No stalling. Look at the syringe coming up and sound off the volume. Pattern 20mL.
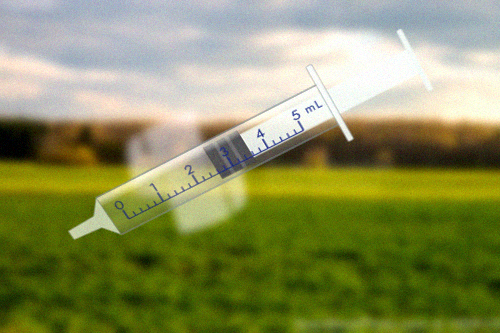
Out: 2.6mL
